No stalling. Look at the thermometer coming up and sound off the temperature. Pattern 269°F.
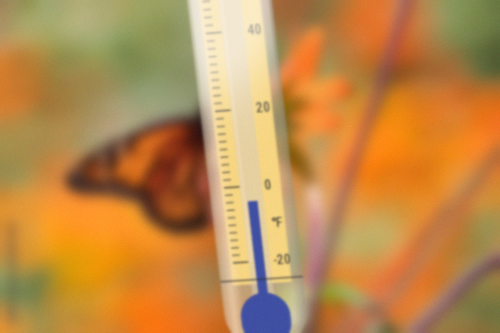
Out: -4°F
